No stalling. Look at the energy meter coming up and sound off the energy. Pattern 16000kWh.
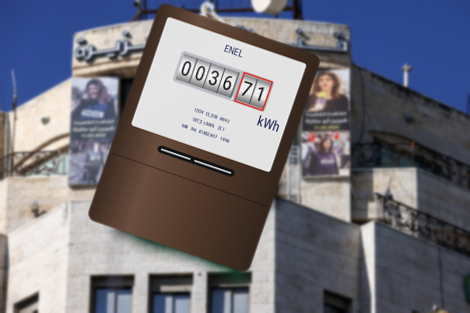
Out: 36.71kWh
